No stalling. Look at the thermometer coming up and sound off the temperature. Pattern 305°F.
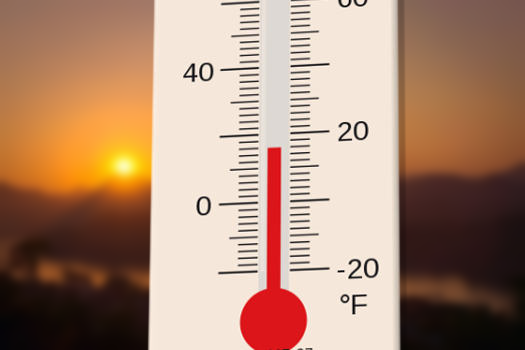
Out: 16°F
